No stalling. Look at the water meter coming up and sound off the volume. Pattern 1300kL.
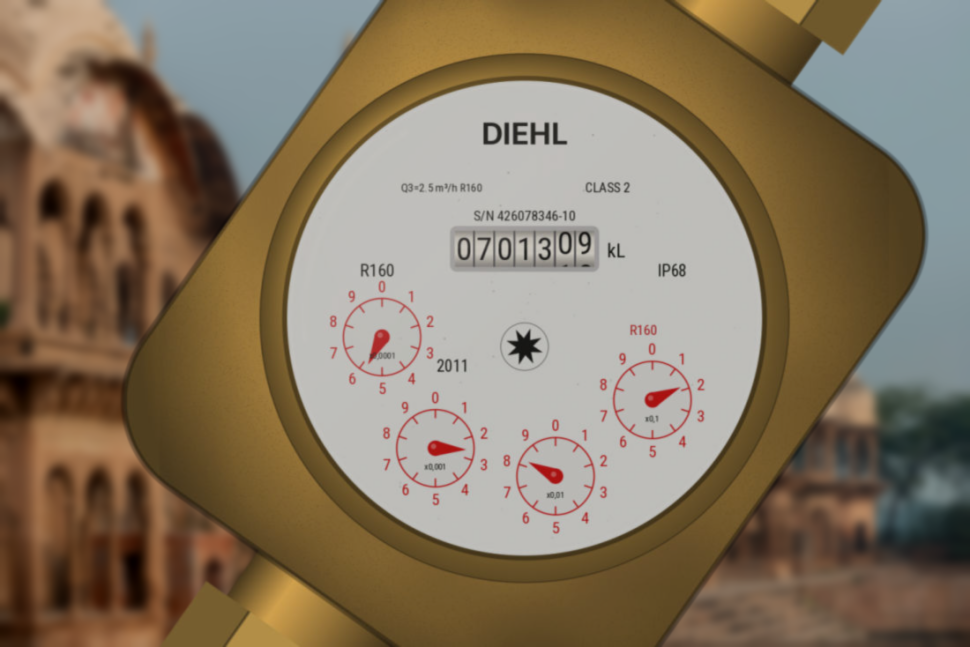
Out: 701309.1825kL
